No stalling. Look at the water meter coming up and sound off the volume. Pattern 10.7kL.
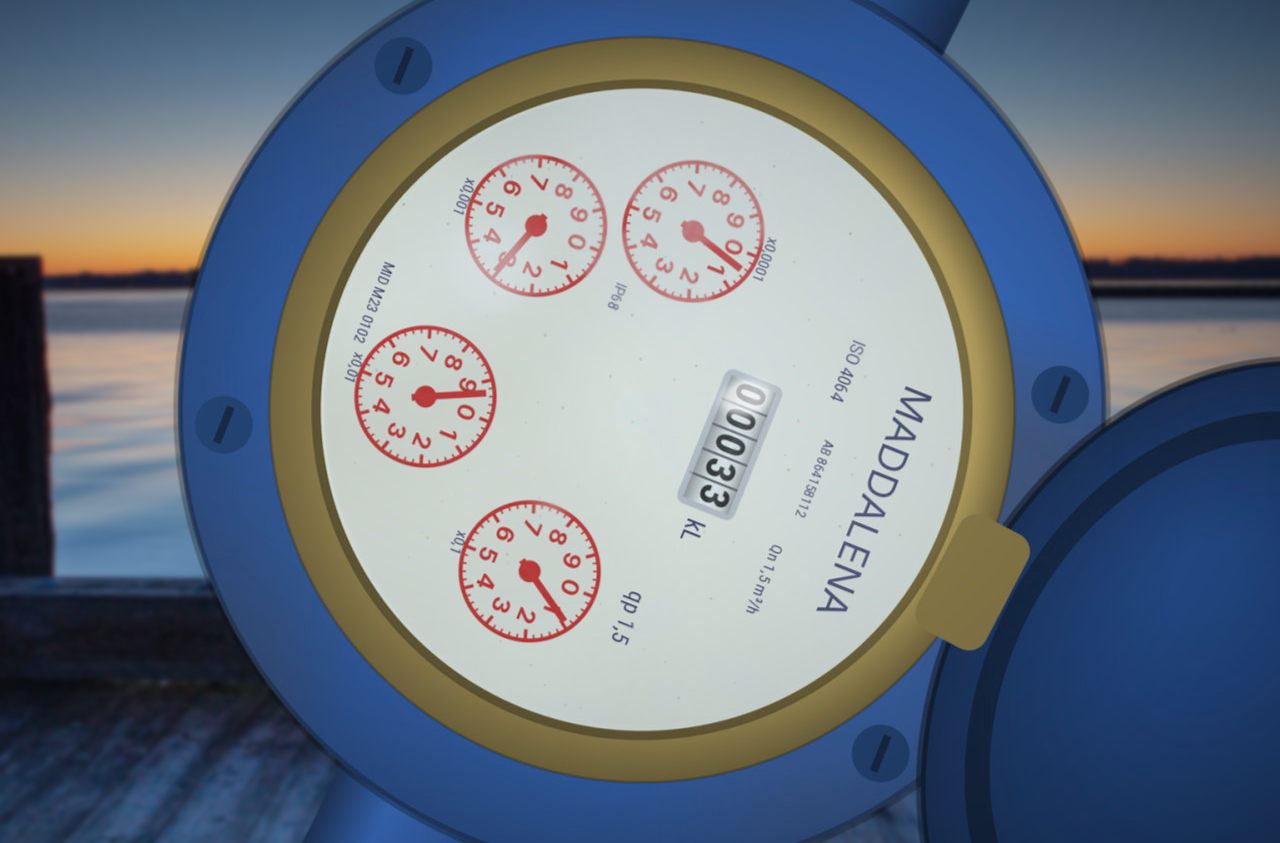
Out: 33.0930kL
